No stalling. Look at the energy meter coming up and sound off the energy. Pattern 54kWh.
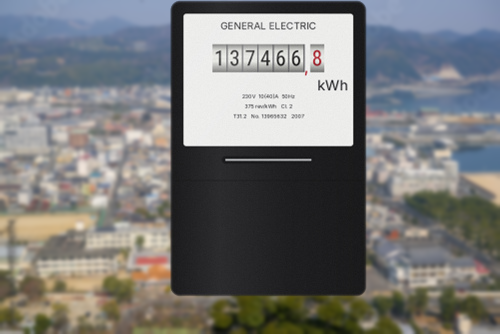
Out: 137466.8kWh
